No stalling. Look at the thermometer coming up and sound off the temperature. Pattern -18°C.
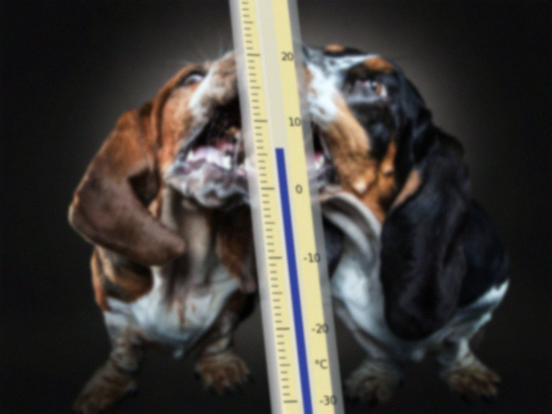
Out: 6°C
